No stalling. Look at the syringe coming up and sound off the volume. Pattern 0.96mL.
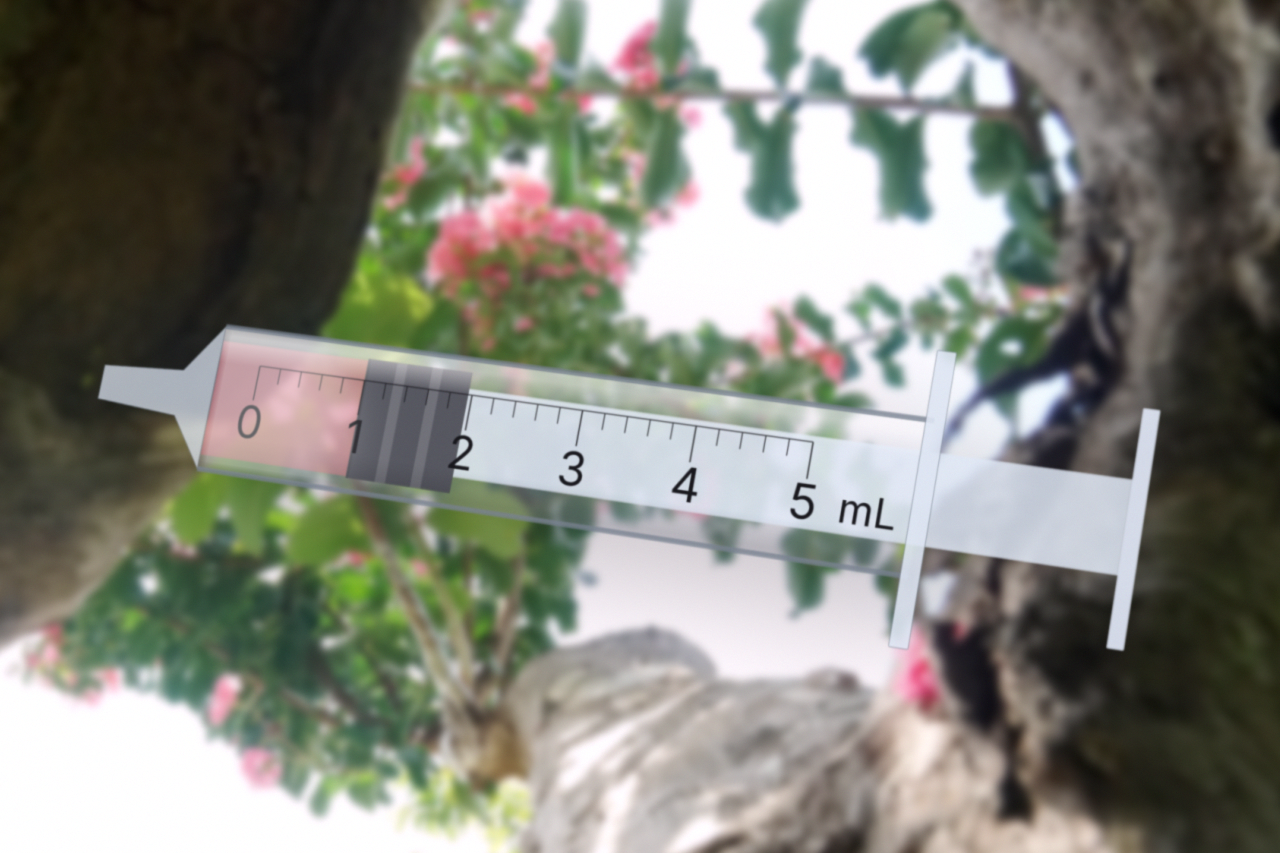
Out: 1mL
